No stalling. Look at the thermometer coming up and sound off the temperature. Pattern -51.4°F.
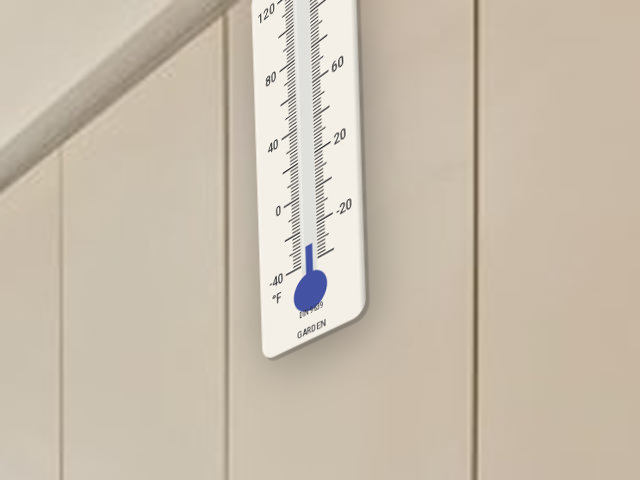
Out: -30°F
